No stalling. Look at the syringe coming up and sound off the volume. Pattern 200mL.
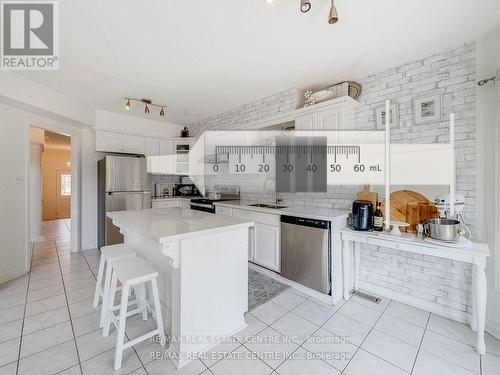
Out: 25mL
